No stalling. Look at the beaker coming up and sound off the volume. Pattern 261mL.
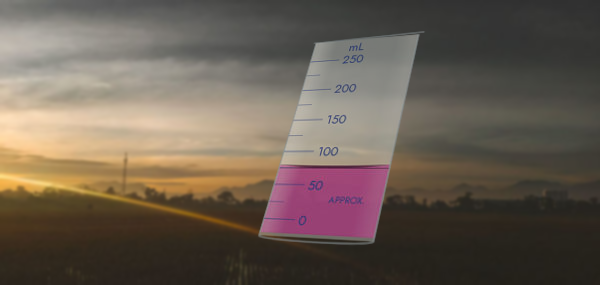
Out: 75mL
